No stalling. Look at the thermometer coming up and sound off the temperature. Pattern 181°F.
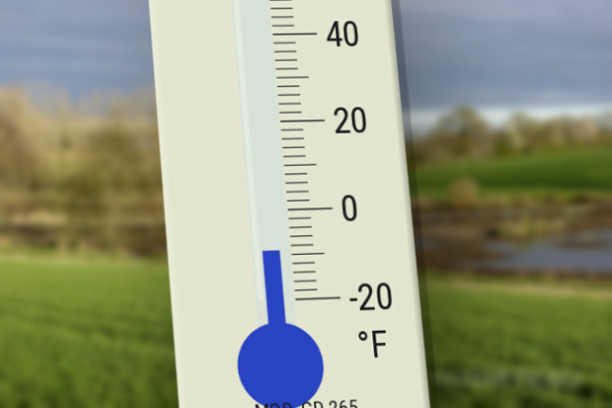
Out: -9°F
